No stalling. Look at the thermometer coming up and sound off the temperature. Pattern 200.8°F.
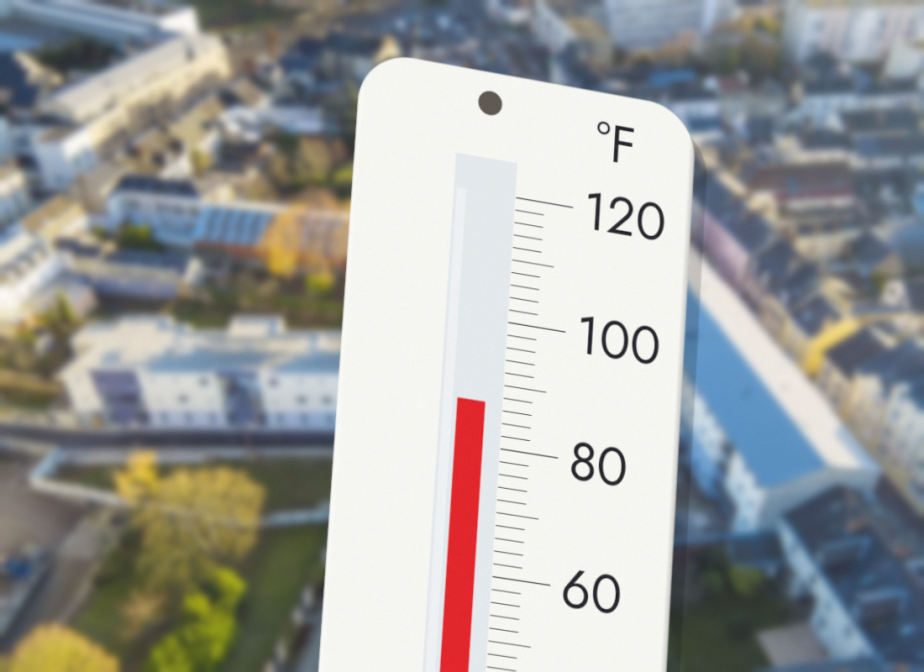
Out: 87°F
